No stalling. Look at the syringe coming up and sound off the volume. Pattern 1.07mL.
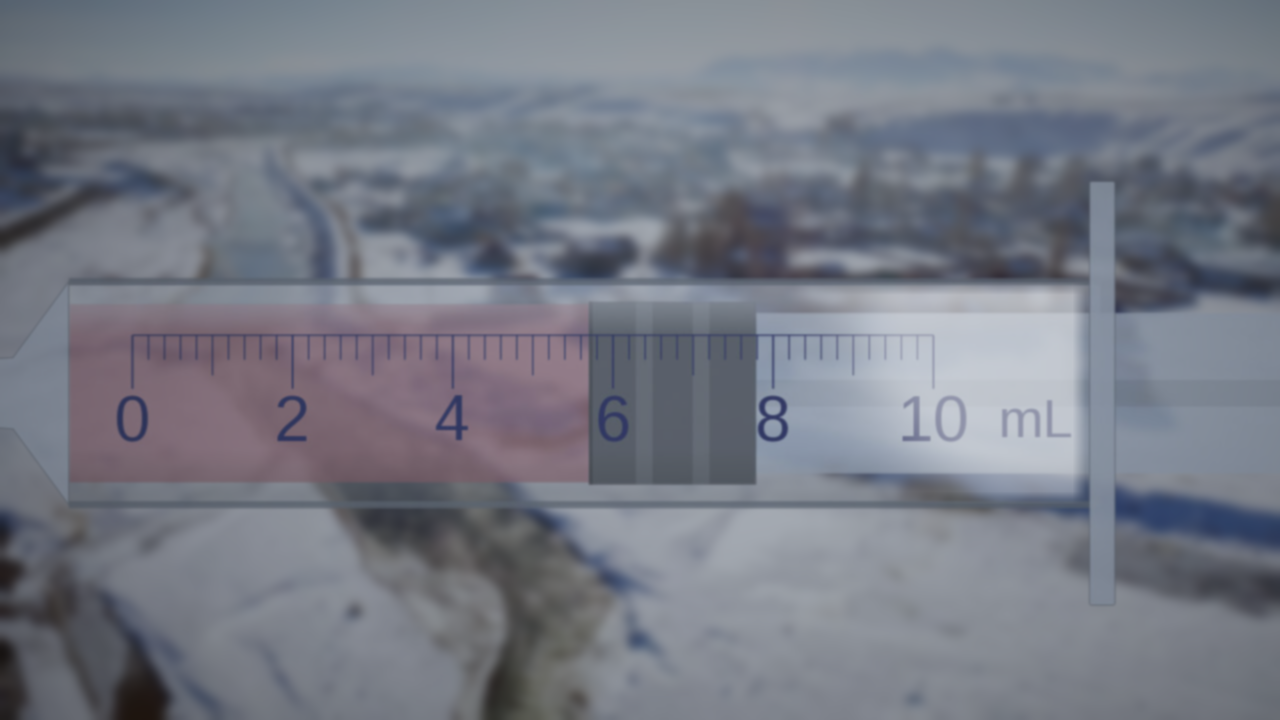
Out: 5.7mL
